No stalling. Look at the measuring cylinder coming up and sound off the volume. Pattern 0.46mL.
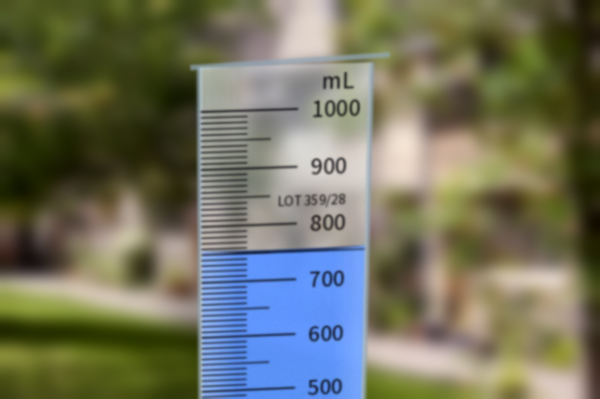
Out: 750mL
